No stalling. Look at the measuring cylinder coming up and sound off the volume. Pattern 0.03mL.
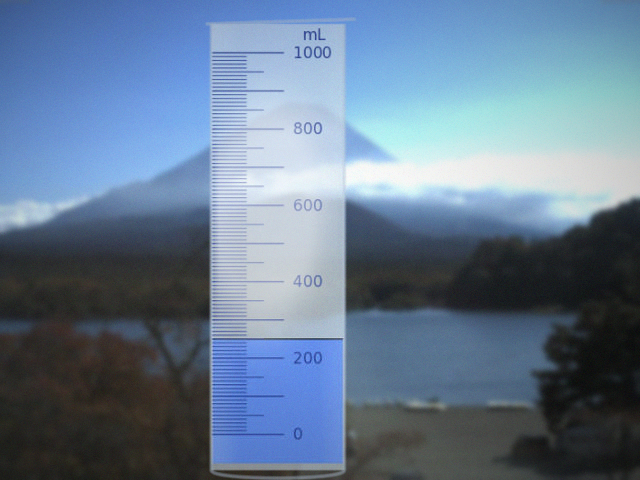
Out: 250mL
